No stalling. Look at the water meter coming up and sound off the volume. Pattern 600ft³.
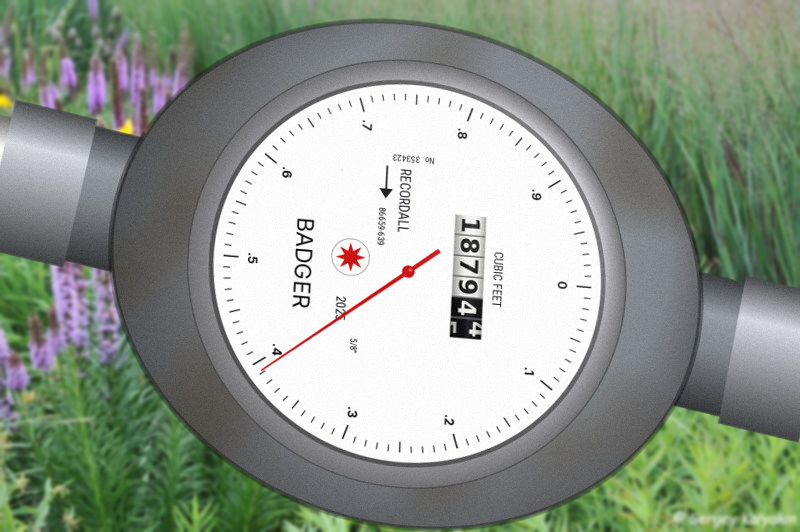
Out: 187944.39ft³
